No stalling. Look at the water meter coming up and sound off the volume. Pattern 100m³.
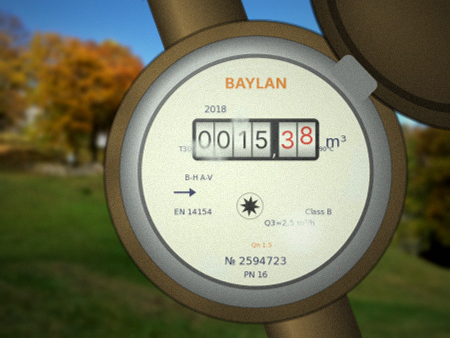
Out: 15.38m³
